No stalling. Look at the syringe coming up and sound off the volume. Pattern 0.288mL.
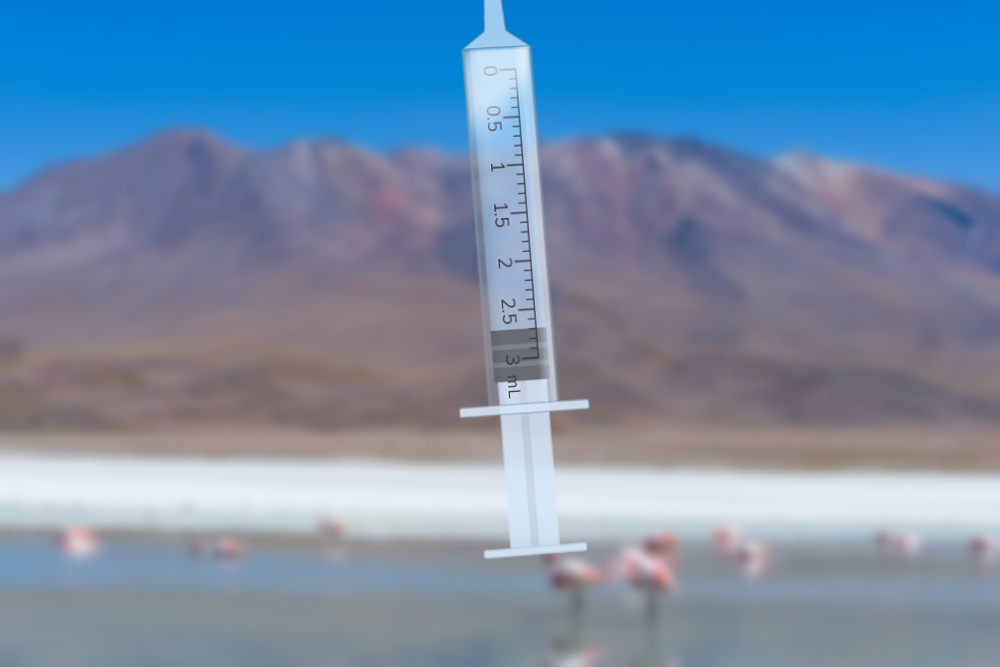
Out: 2.7mL
